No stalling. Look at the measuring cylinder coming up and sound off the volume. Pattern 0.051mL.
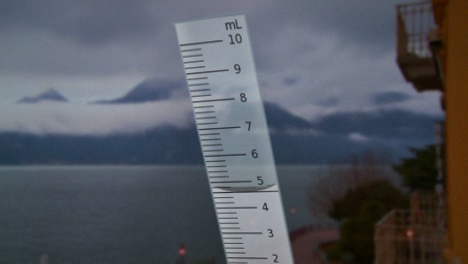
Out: 4.6mL
